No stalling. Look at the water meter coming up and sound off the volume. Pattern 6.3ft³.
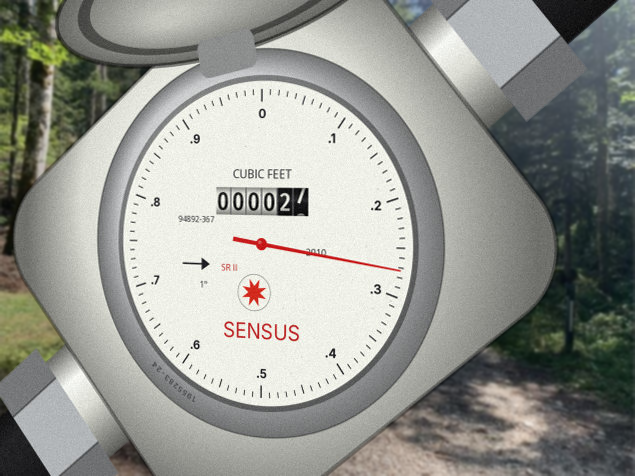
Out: 27.27ft³
